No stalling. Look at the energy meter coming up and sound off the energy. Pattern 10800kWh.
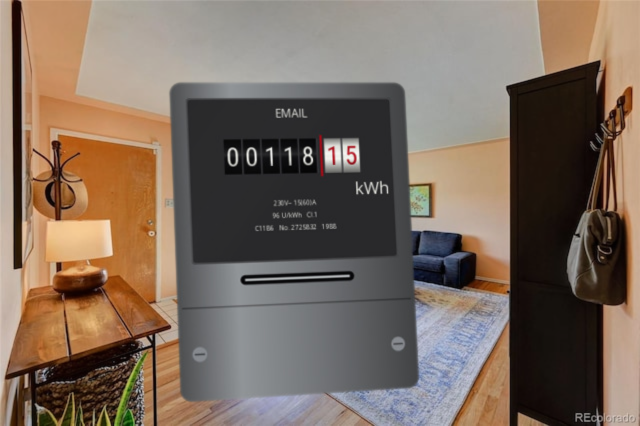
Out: 118.15kWh
